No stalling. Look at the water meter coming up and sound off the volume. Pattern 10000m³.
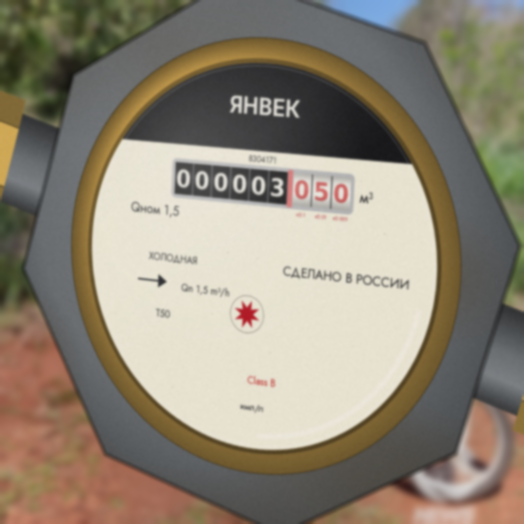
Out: 3.050m³
